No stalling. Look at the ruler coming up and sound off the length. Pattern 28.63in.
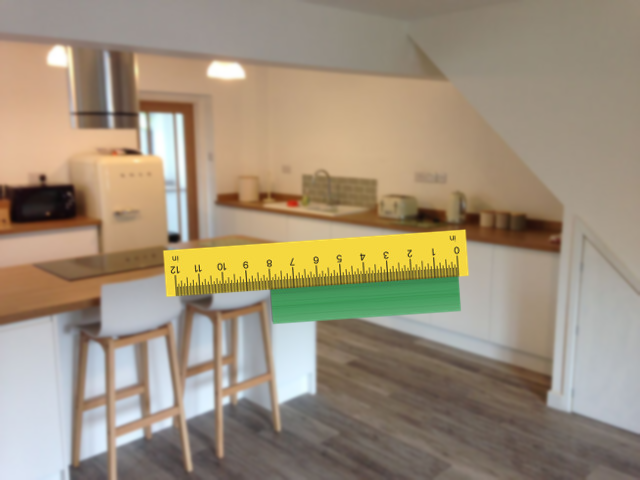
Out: 8in
